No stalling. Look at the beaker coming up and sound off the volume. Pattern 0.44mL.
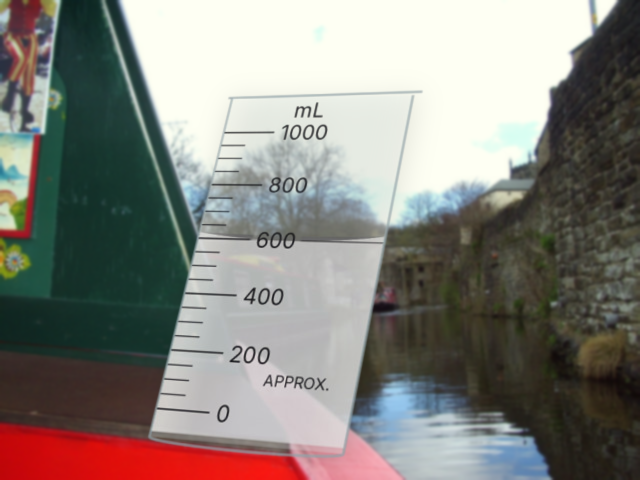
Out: 600mL
